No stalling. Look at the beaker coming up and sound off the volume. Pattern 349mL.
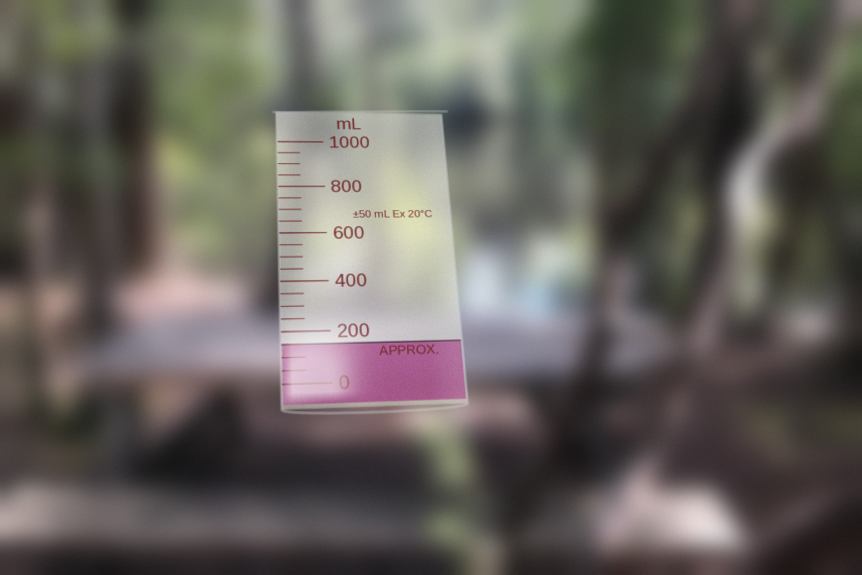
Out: 150mL
